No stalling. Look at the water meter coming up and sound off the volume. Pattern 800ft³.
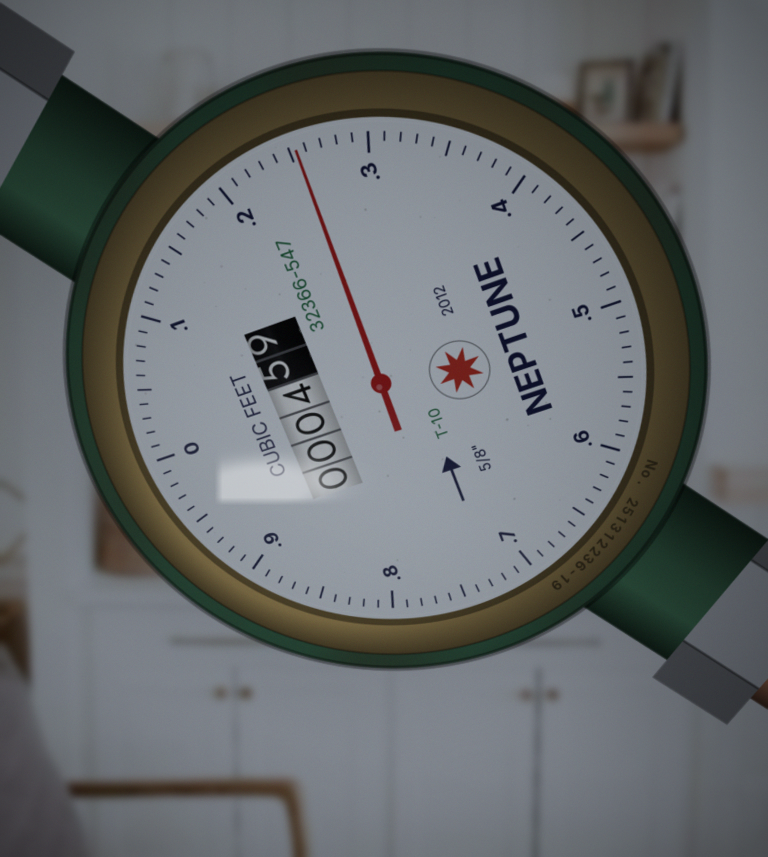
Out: 459.25ft³
